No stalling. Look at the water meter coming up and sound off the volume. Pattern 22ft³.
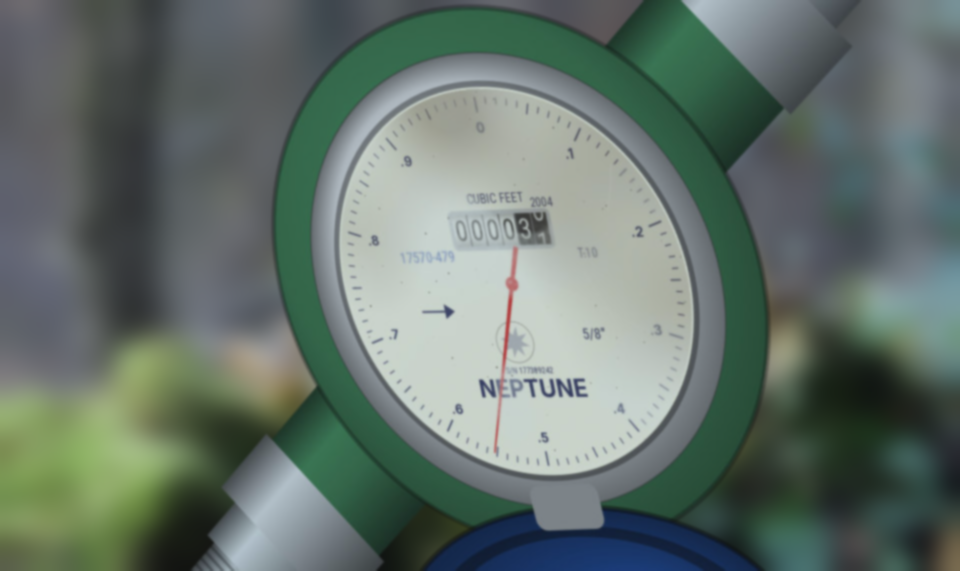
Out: 30.55ft³
